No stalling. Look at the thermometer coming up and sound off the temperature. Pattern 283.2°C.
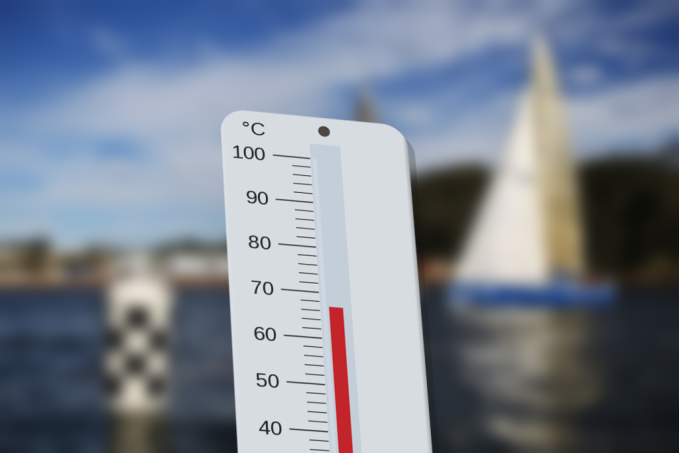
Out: 67°C
